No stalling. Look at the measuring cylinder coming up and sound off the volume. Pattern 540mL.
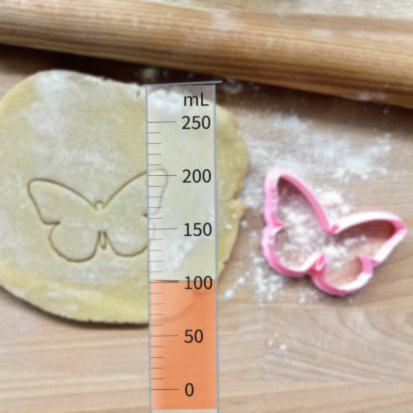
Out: 100mL
